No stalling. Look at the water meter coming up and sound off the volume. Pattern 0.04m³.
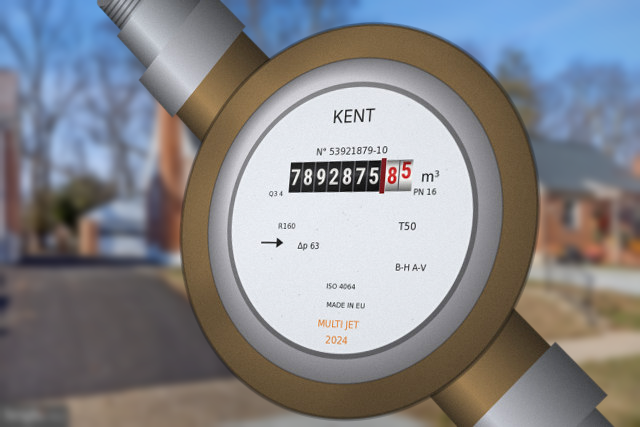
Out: 7892875.85m³
